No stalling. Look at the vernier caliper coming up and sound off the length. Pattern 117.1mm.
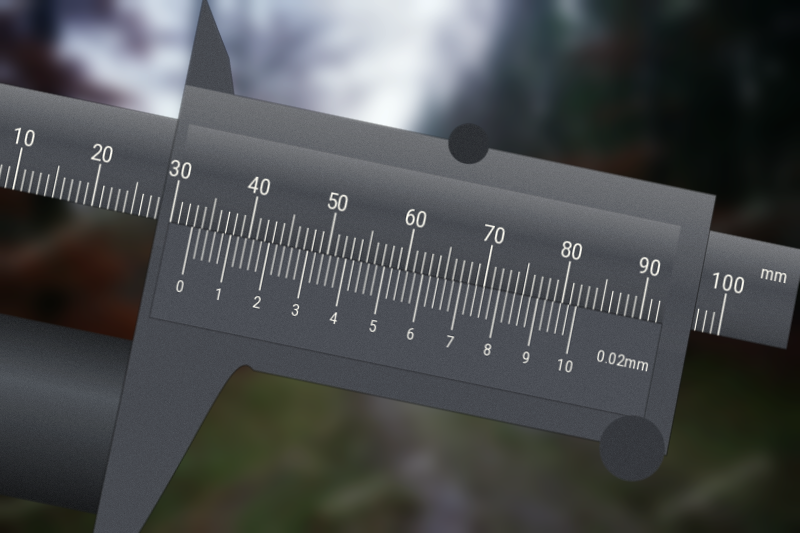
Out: 32.8mm
